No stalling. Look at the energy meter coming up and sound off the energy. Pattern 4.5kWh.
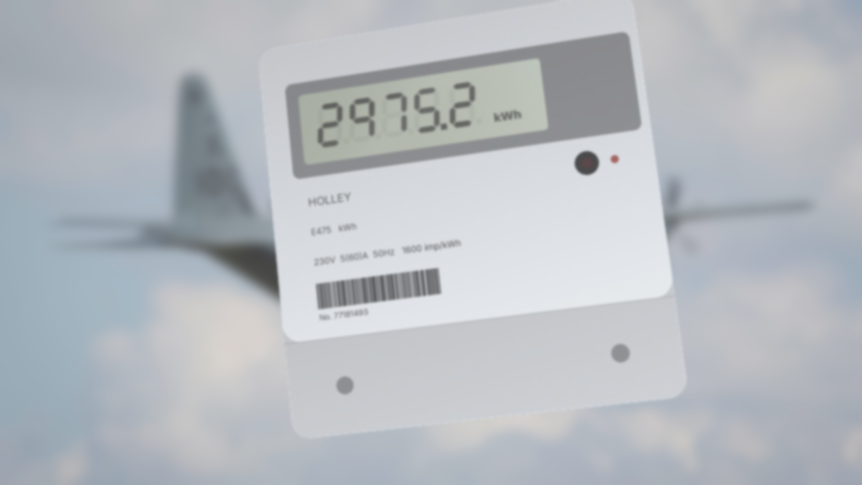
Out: 2975.2kWh
